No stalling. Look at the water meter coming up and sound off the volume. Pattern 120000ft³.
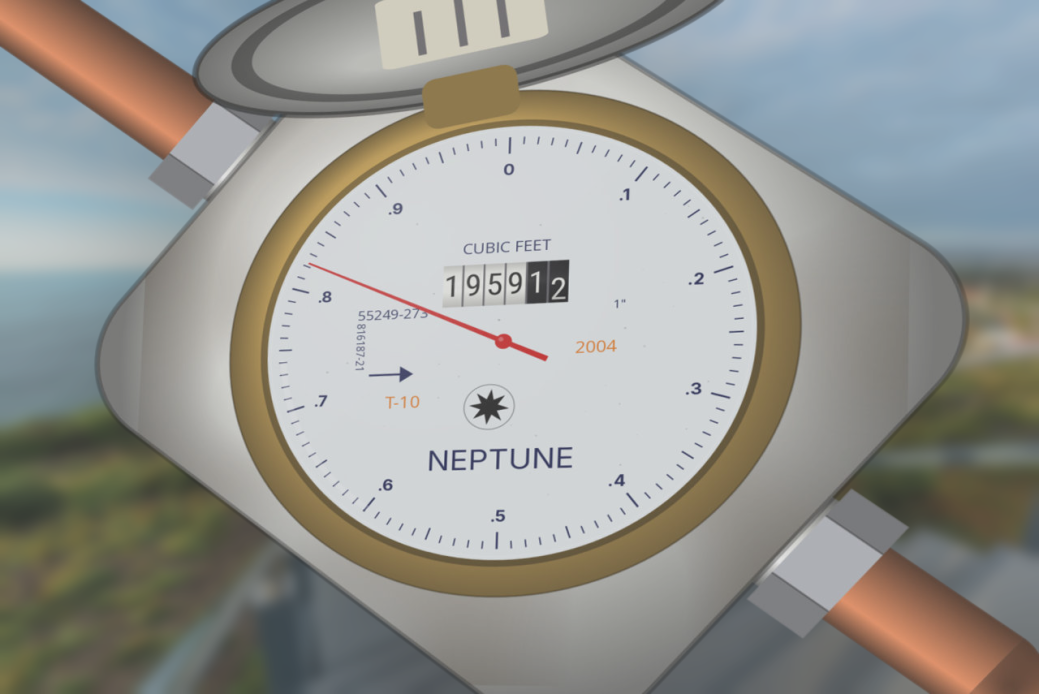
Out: 195911.82ft³
